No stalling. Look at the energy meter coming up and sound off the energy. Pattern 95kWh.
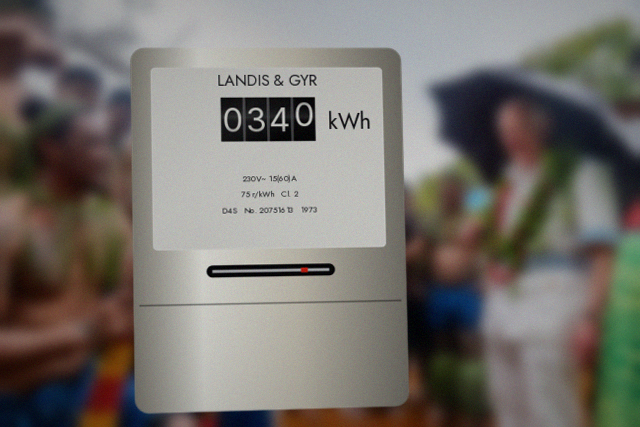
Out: 340kWh
